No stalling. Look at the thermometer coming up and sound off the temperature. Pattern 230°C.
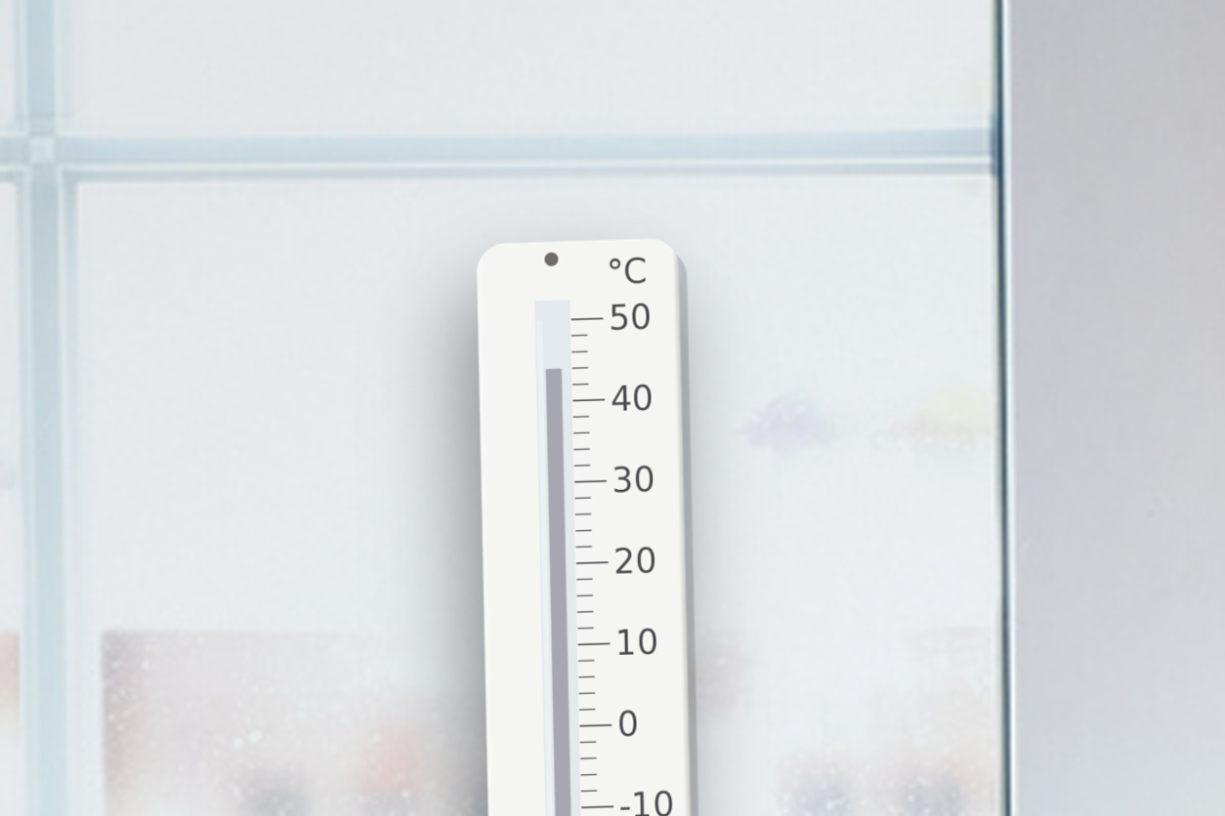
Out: 44°C
